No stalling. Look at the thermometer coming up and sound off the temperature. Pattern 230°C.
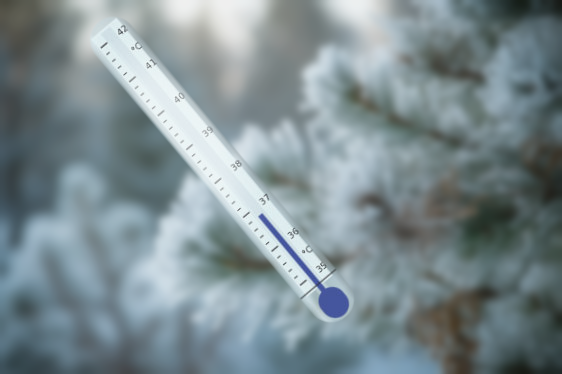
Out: 36.8°C
